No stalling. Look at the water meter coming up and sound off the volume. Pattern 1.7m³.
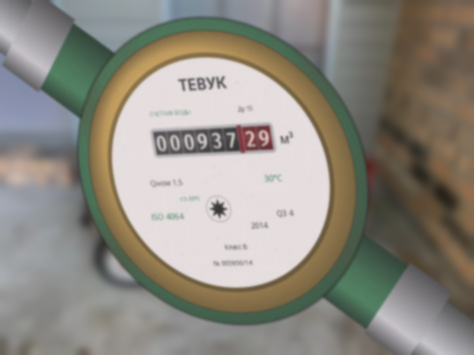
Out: 937.29m³
